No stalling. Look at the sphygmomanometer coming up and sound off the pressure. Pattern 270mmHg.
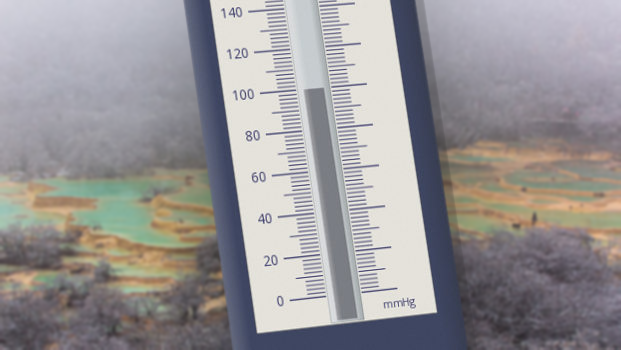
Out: 100mmHg
